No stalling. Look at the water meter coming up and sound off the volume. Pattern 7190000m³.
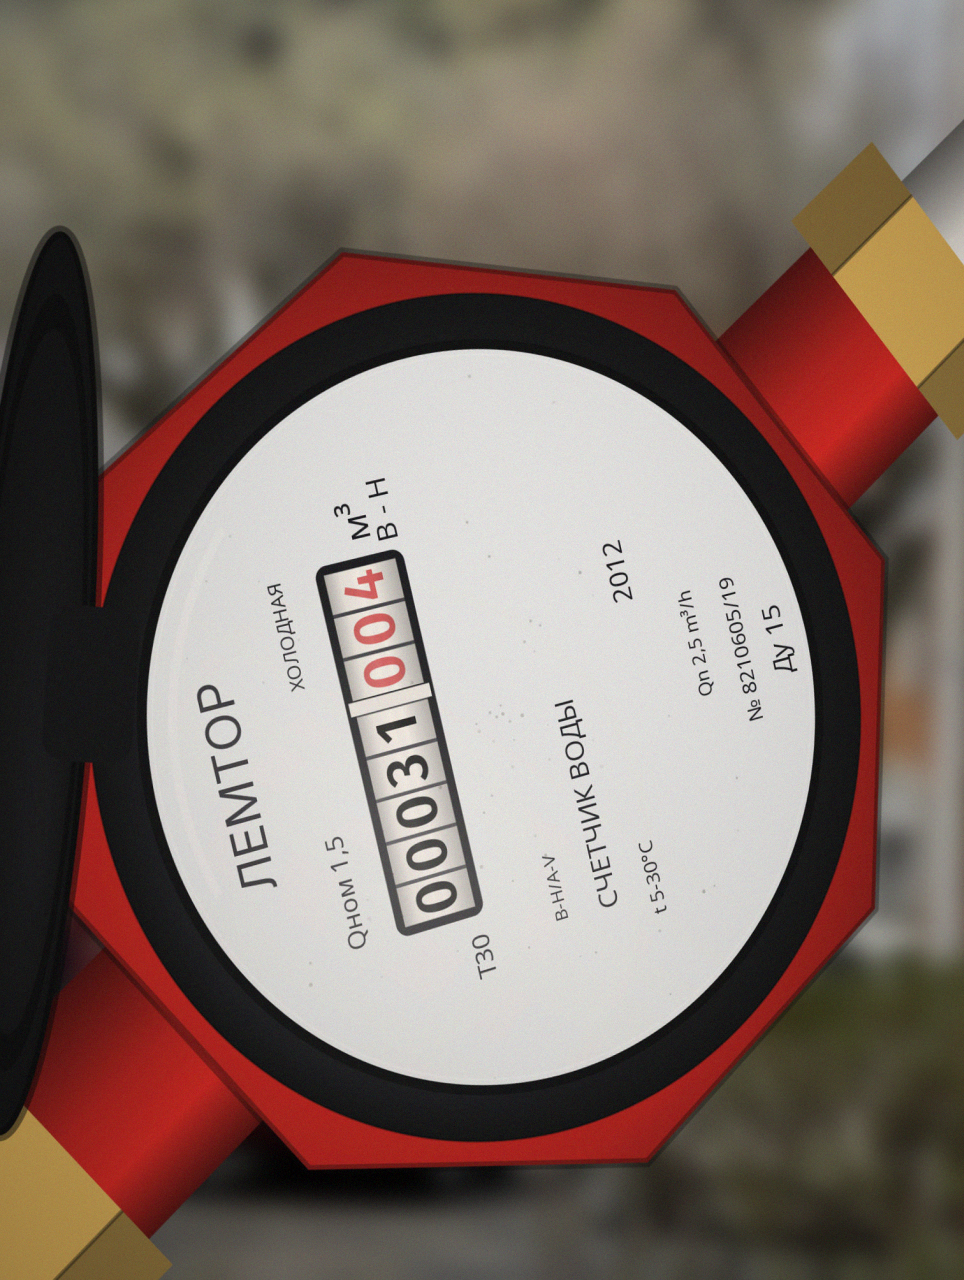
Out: 31.004m³
